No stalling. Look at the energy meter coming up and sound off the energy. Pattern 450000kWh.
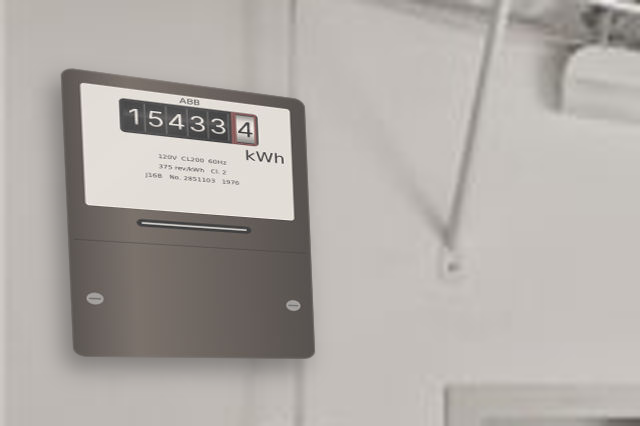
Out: 15433.4kWh
